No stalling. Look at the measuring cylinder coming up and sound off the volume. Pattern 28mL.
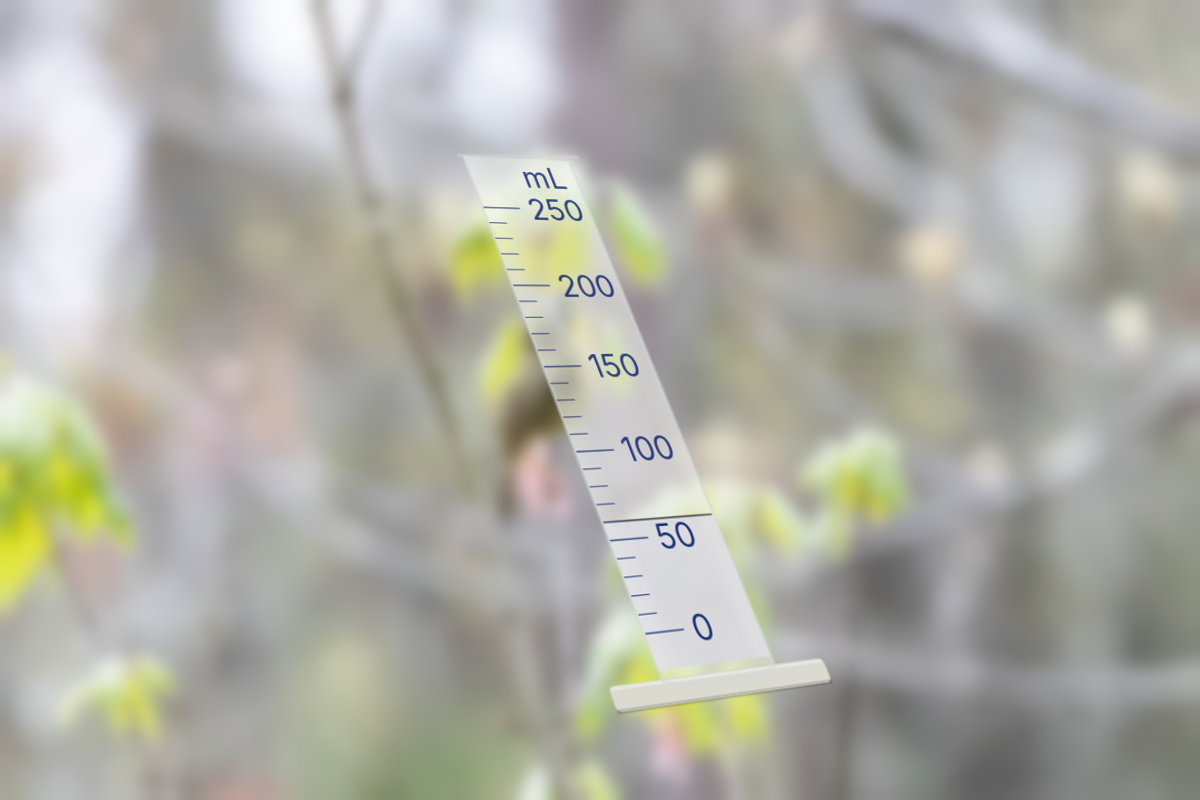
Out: 60mL
